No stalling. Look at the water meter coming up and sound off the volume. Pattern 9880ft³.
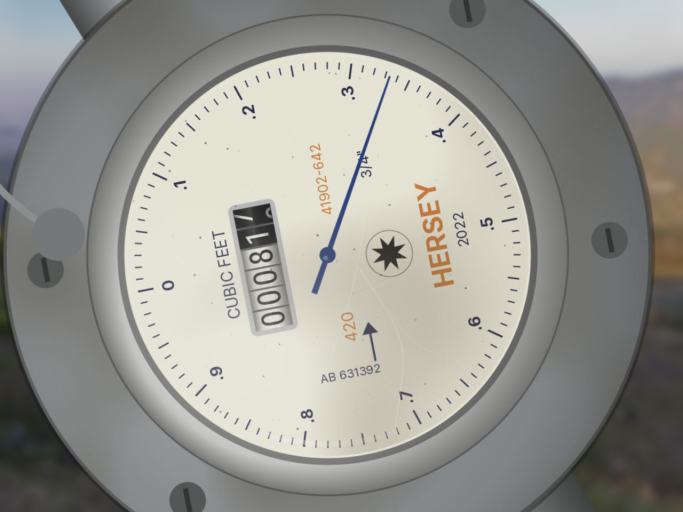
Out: 817.33ft³
